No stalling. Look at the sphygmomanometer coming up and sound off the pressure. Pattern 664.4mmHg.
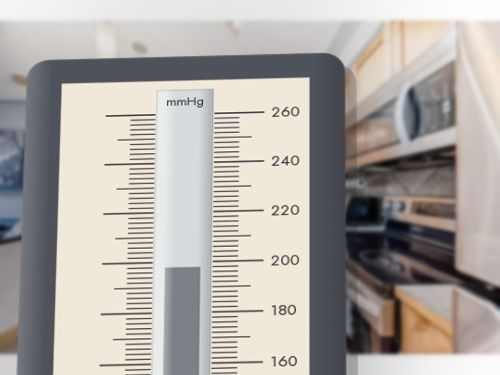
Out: 198mmHg
